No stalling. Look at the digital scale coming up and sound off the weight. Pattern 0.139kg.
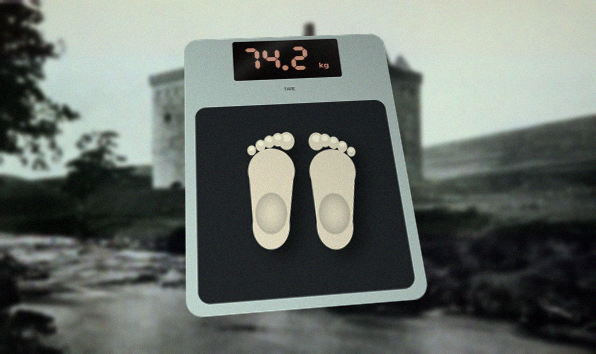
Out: 74.2kg
